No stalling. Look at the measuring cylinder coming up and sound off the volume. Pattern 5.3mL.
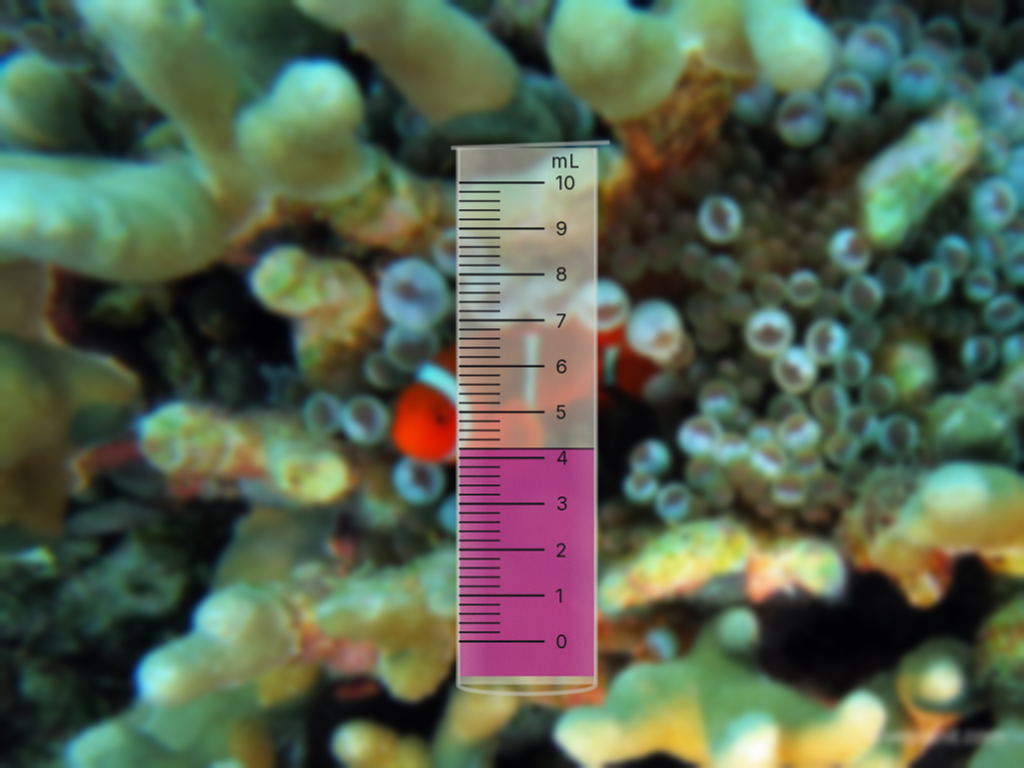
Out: 4.2mL
